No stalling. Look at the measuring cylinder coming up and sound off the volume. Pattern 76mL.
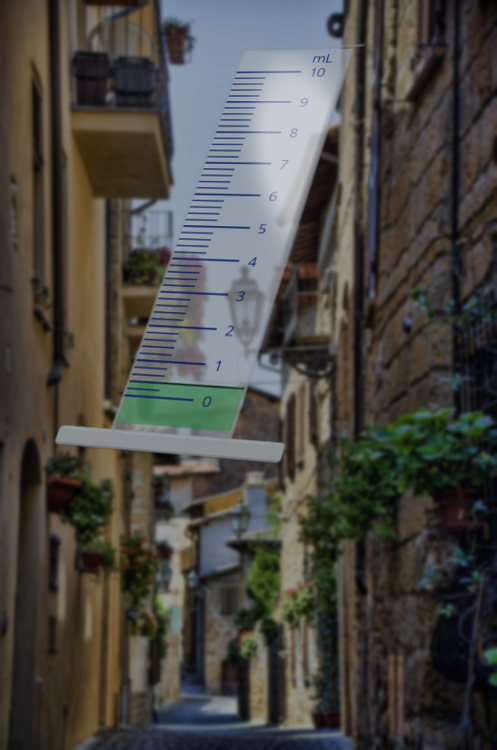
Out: 0.4mL
